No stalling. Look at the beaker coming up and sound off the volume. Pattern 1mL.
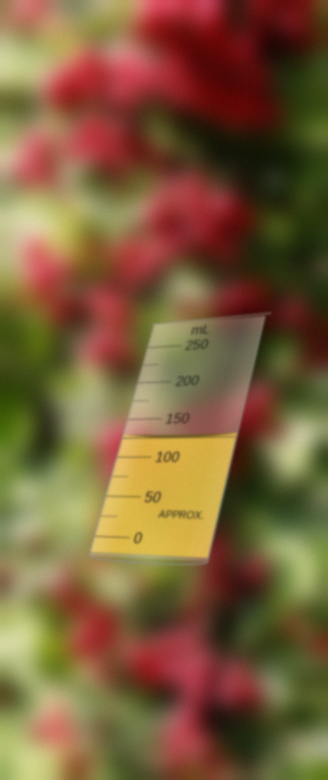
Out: 125mL
